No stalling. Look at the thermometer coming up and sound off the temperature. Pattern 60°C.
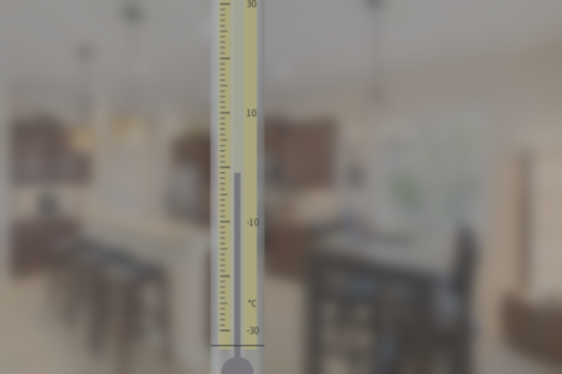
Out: -1°C
